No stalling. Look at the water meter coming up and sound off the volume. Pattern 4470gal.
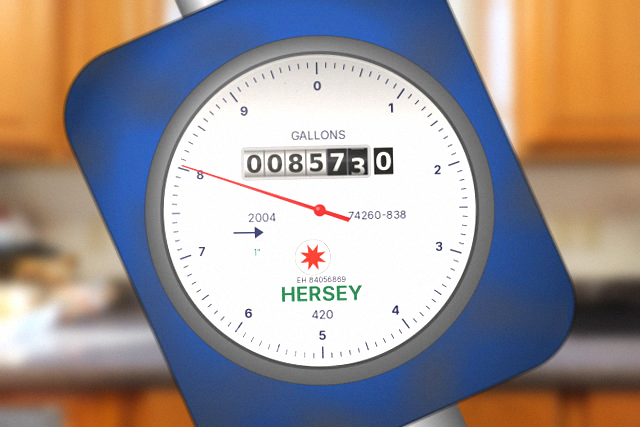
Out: 85728.0gal
